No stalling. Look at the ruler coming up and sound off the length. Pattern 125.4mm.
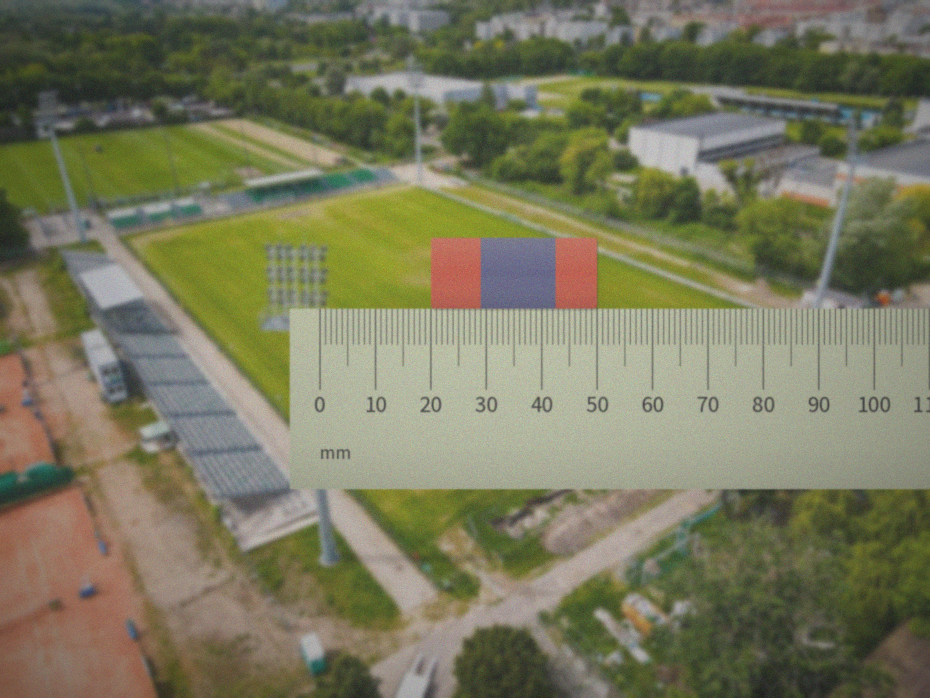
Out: 30mm
